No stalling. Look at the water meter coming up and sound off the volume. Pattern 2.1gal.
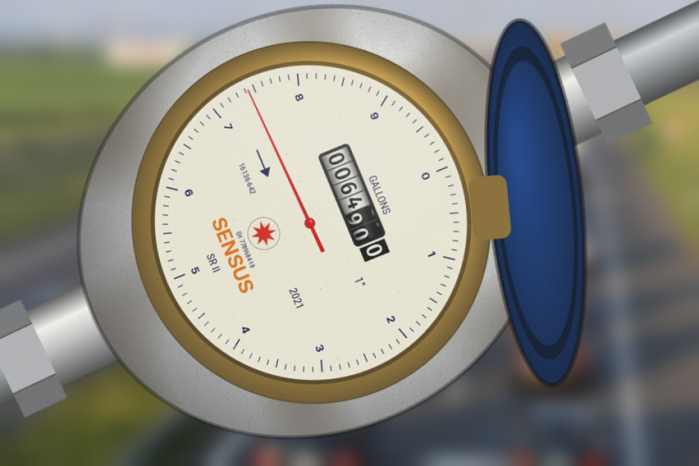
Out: 64897.4gal
